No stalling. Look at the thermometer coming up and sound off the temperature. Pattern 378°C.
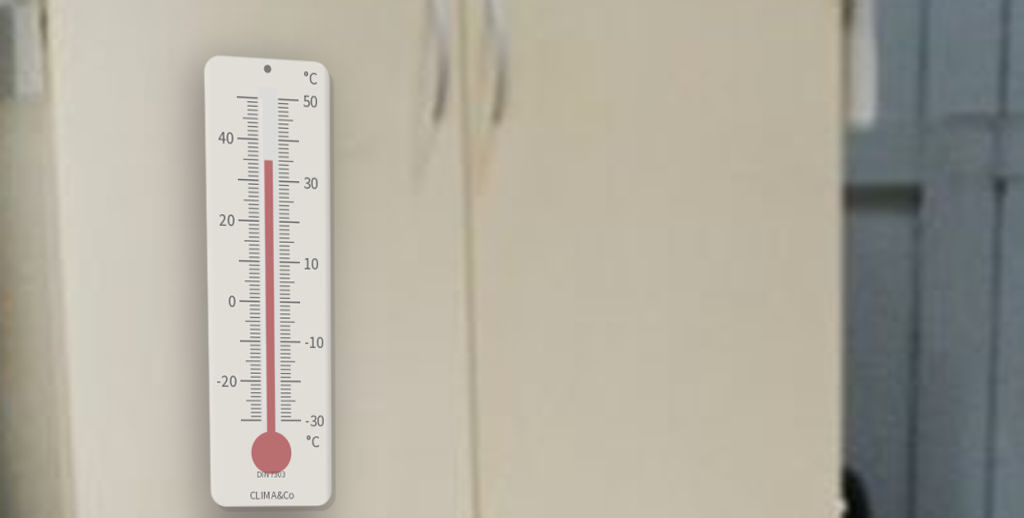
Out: 35°C
